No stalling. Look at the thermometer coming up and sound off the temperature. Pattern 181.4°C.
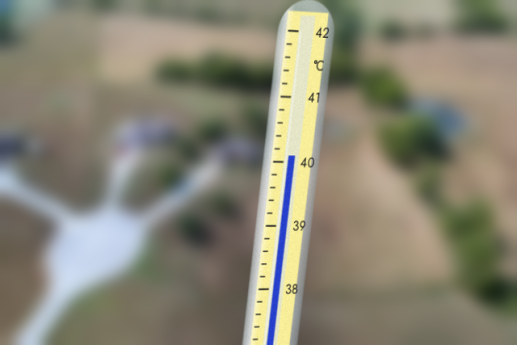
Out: 40.1°C
